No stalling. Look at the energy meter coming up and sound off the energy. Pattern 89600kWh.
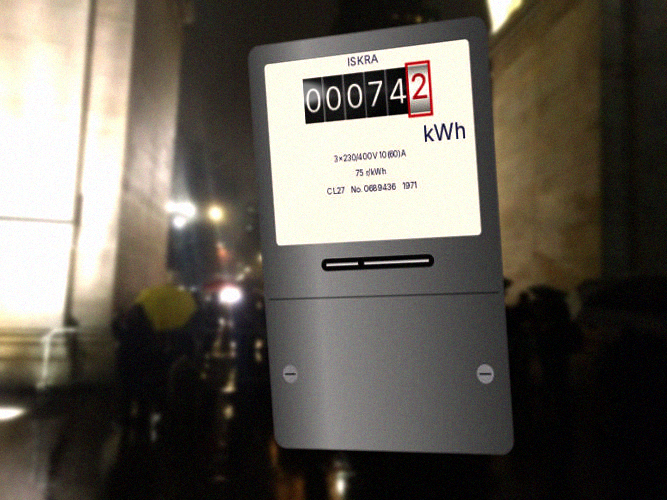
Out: 74.2kWh
